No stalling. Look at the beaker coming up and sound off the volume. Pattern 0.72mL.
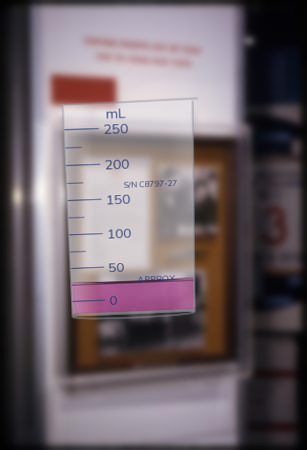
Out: 25mL
